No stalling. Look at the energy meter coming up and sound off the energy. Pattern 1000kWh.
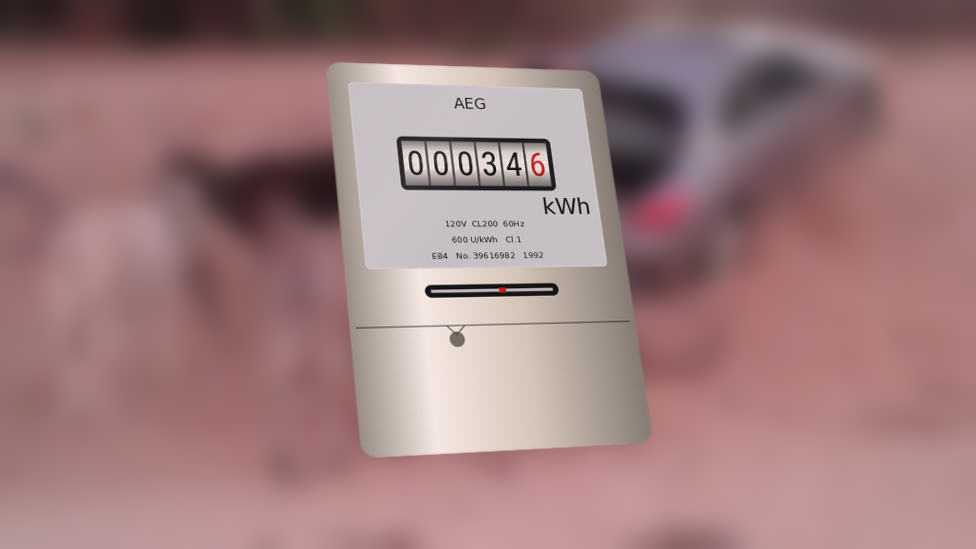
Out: 34.6kWh
